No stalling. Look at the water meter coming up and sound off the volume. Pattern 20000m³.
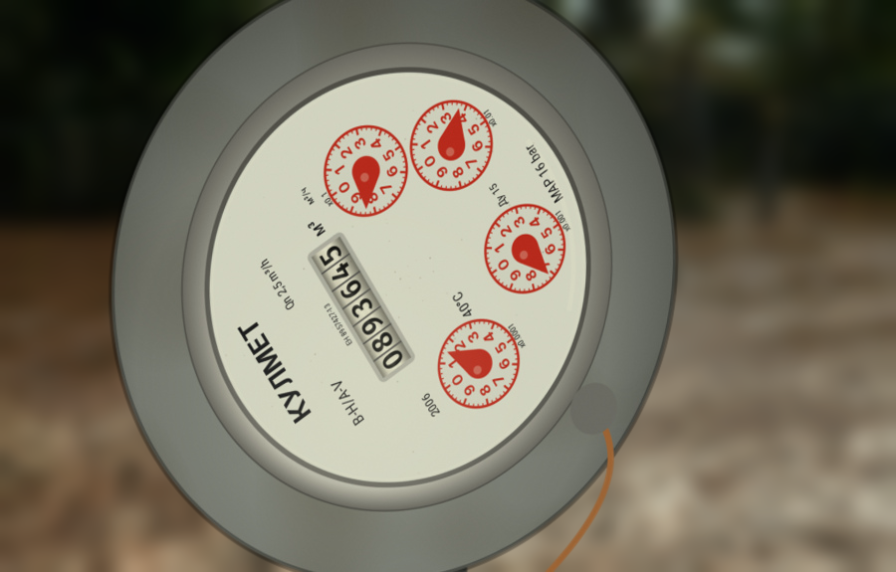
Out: 893645.8371m³
